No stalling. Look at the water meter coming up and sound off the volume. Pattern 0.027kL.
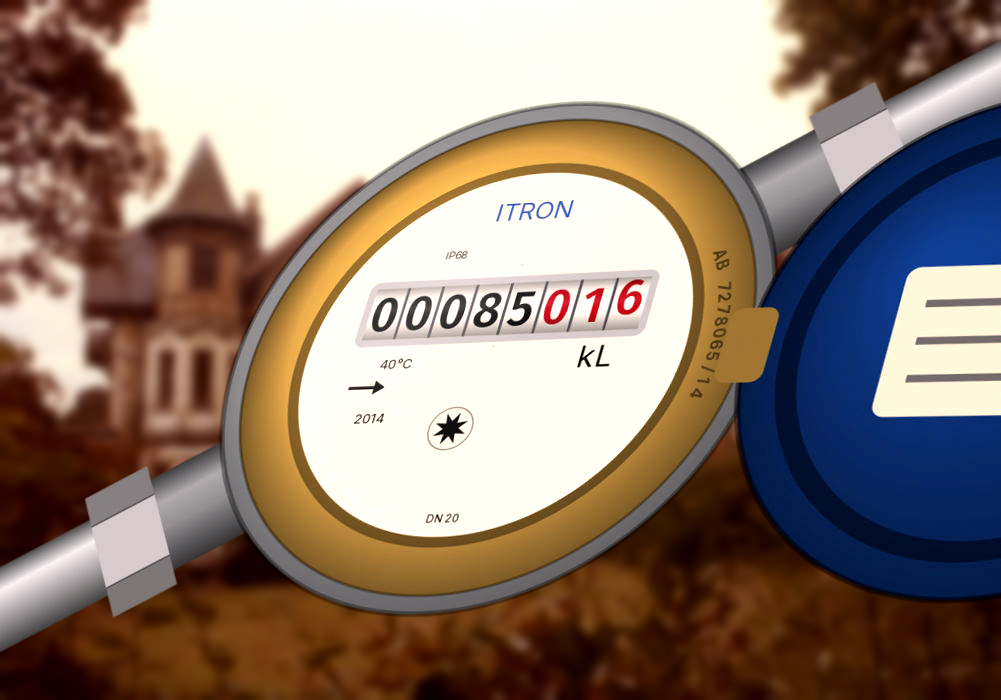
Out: 85.016kL
